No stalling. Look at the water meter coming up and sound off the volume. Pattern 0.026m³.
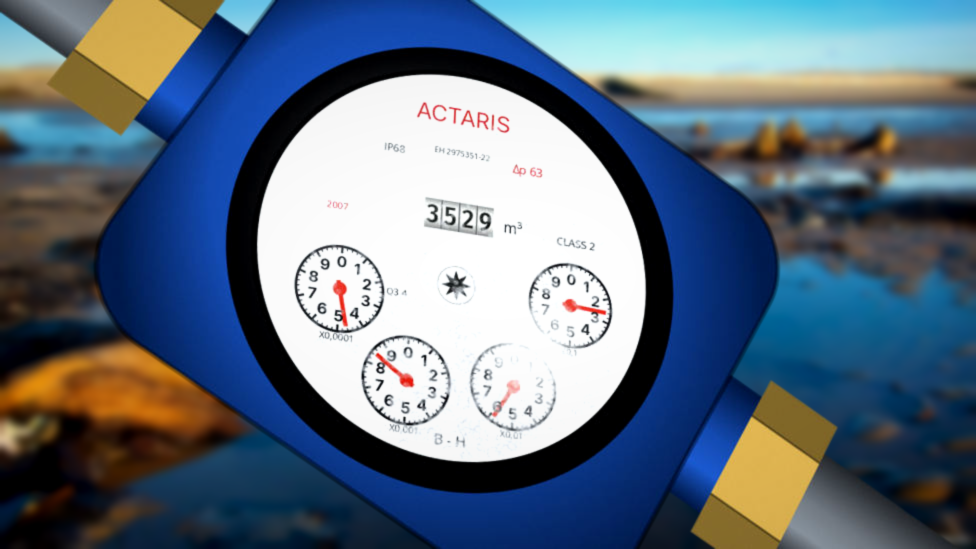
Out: 3529.2584m³
